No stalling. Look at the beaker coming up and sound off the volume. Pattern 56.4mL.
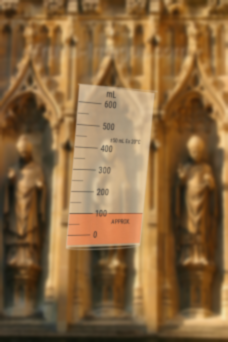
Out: 100mL
